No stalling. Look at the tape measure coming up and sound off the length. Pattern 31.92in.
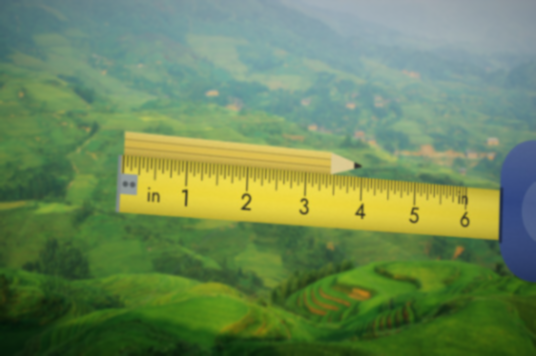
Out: 4in
